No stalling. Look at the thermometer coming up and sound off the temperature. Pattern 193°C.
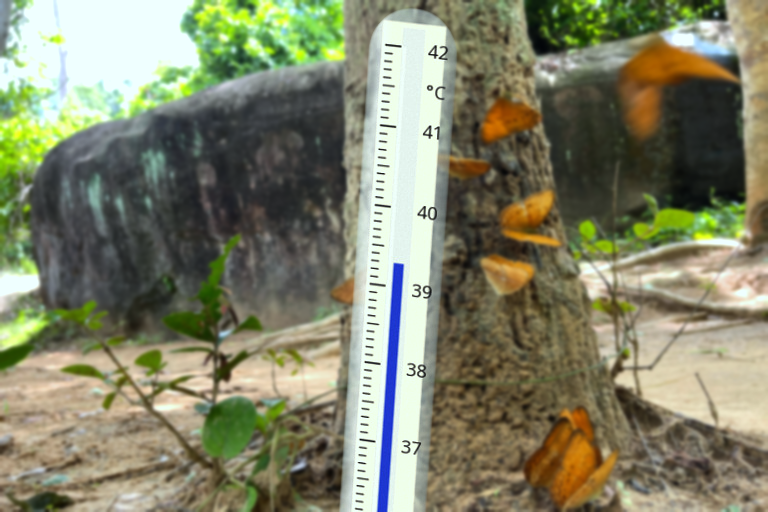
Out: 39.3°C
